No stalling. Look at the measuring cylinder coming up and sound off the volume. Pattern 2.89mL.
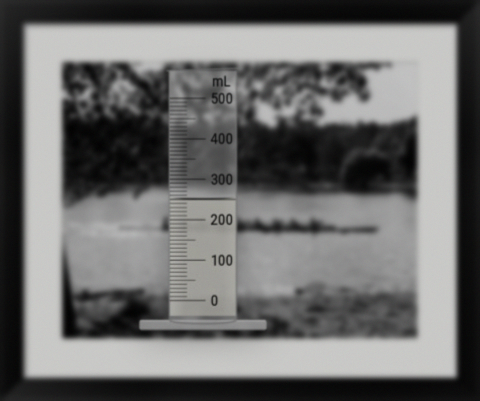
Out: 250mL
